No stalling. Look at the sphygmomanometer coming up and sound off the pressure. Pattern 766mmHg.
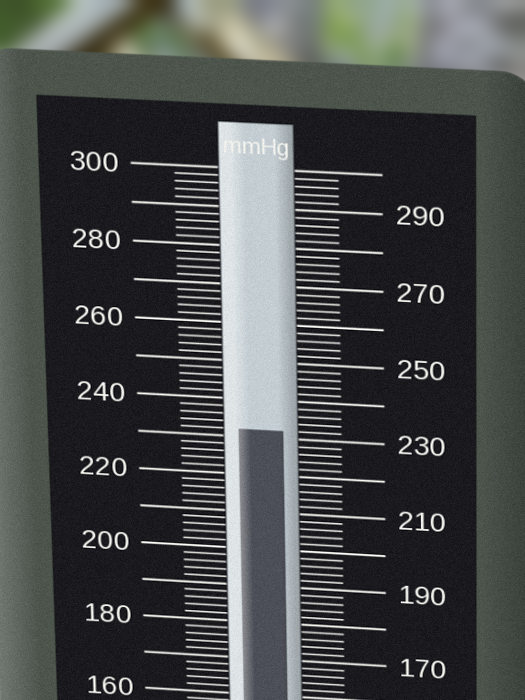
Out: 232mmHg
